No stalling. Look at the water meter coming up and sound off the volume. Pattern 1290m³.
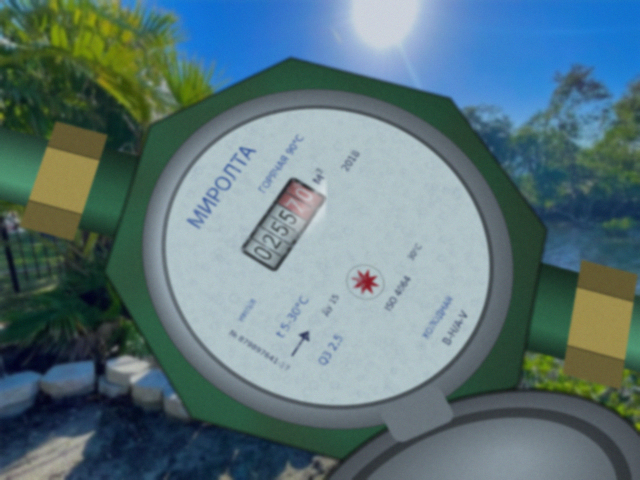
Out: 255.70m³
